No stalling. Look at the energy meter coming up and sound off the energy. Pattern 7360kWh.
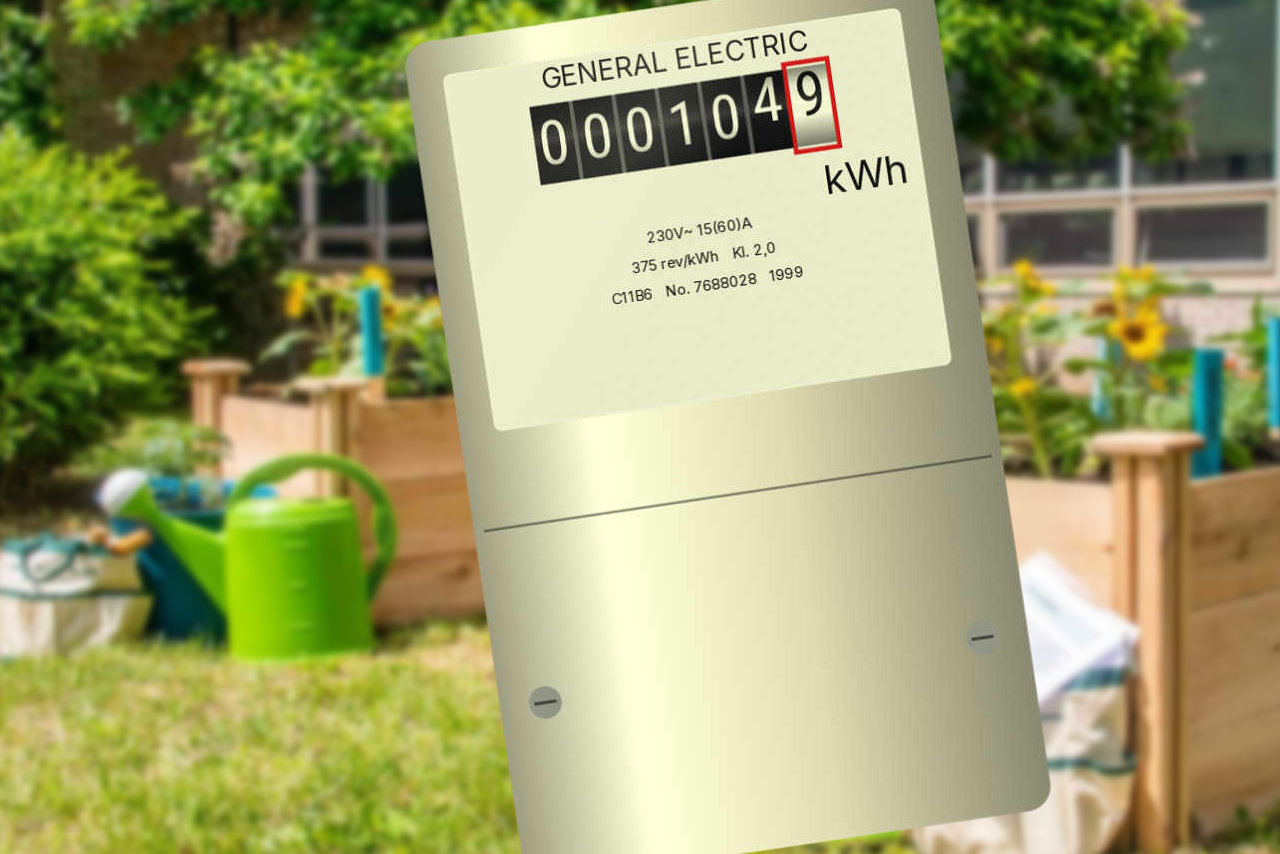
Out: 104.9kWh
